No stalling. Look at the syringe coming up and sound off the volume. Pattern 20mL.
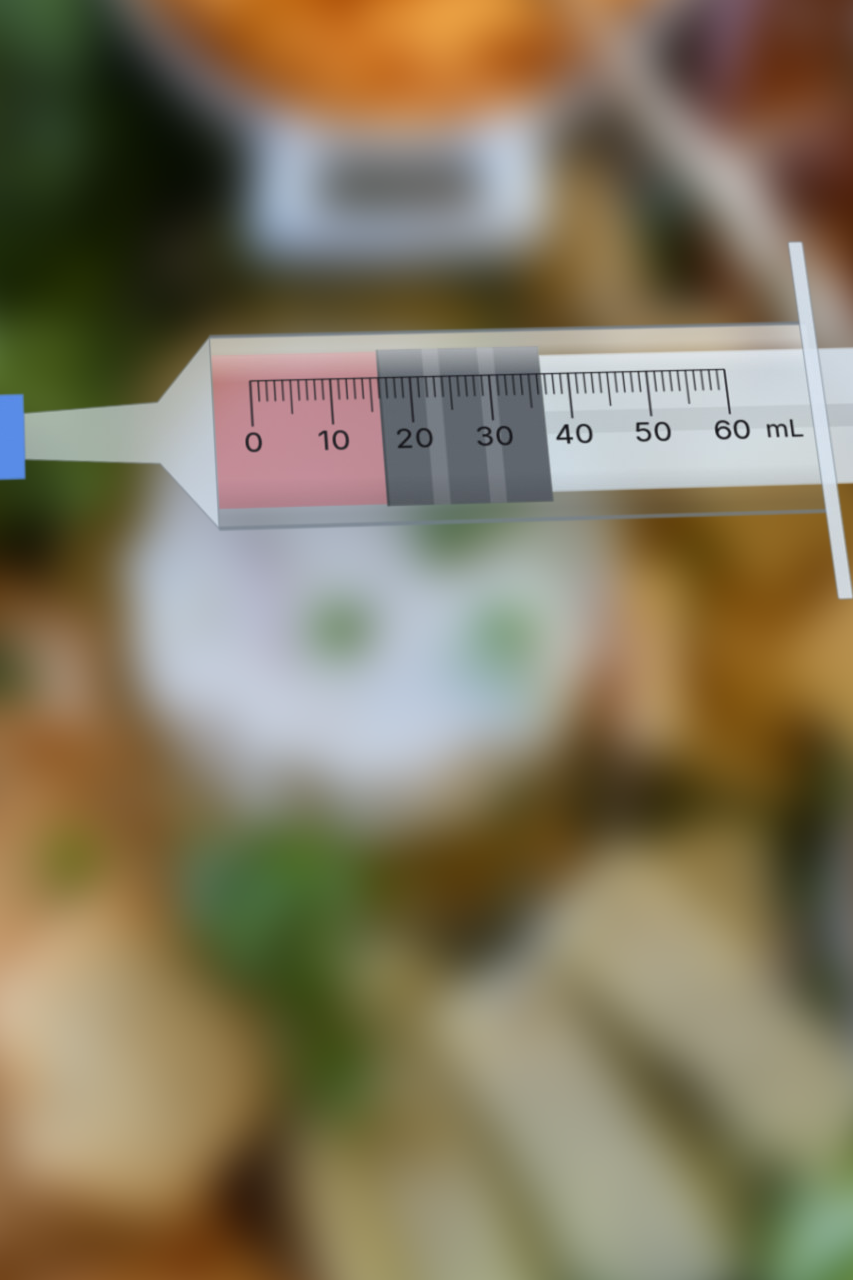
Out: 16mL
